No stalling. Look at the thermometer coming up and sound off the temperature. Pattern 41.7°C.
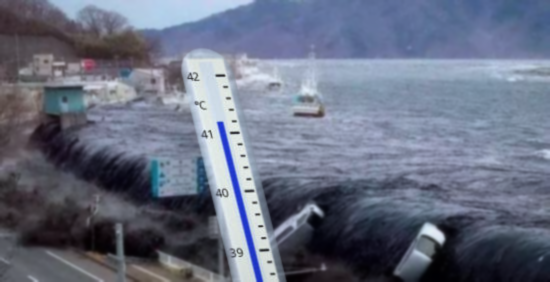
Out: 41.2°C
